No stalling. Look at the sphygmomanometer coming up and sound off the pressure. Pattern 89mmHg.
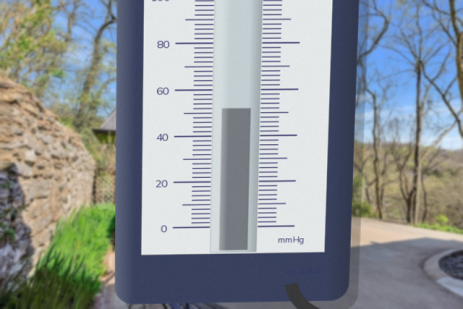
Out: 52mmHg
